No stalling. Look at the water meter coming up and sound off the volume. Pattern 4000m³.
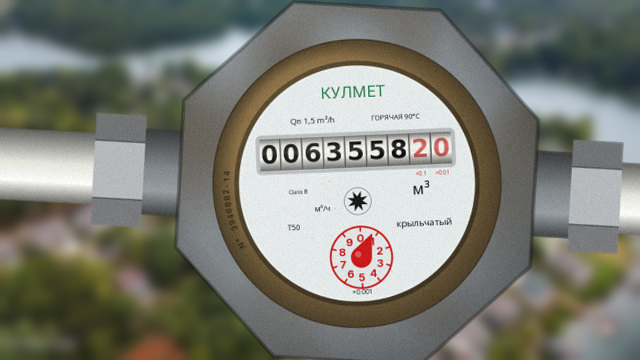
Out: 63558.200m³
